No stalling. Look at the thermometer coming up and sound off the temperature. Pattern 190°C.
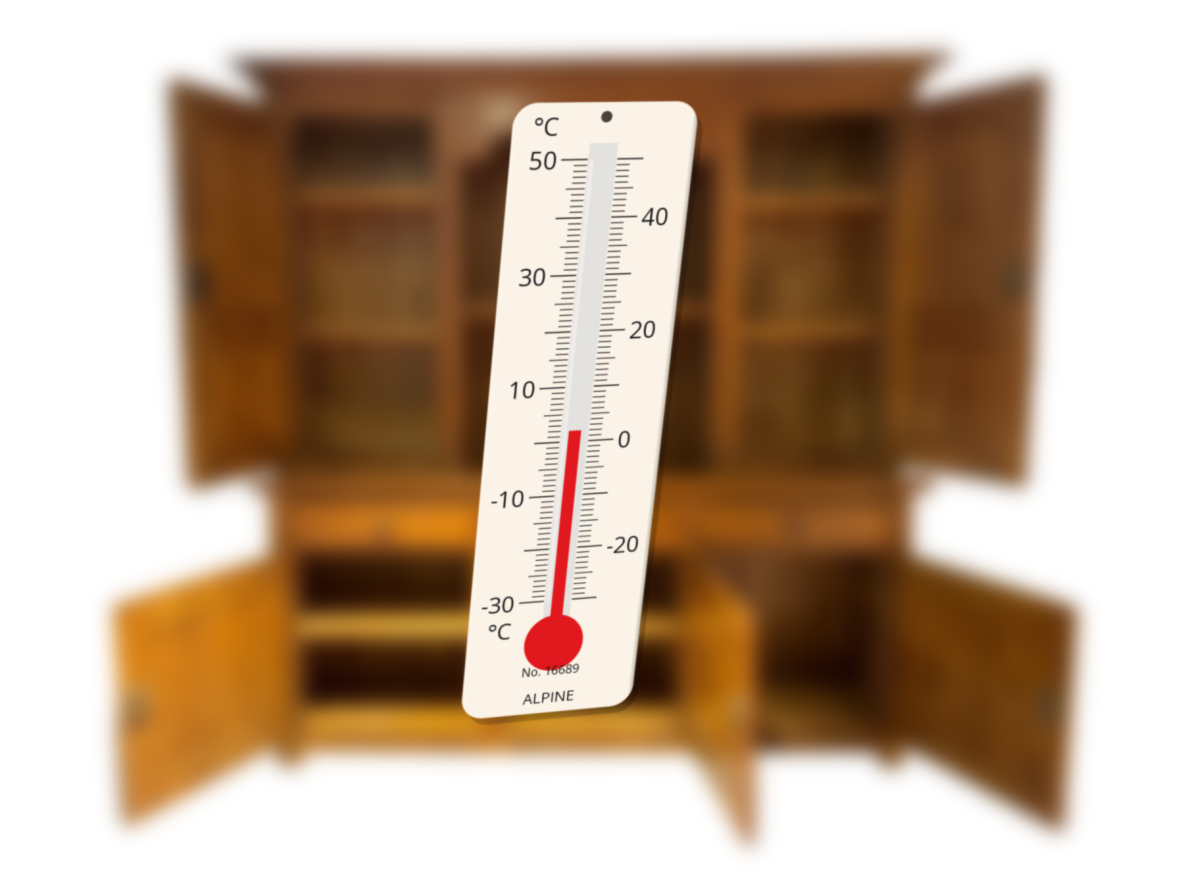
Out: 2°C
